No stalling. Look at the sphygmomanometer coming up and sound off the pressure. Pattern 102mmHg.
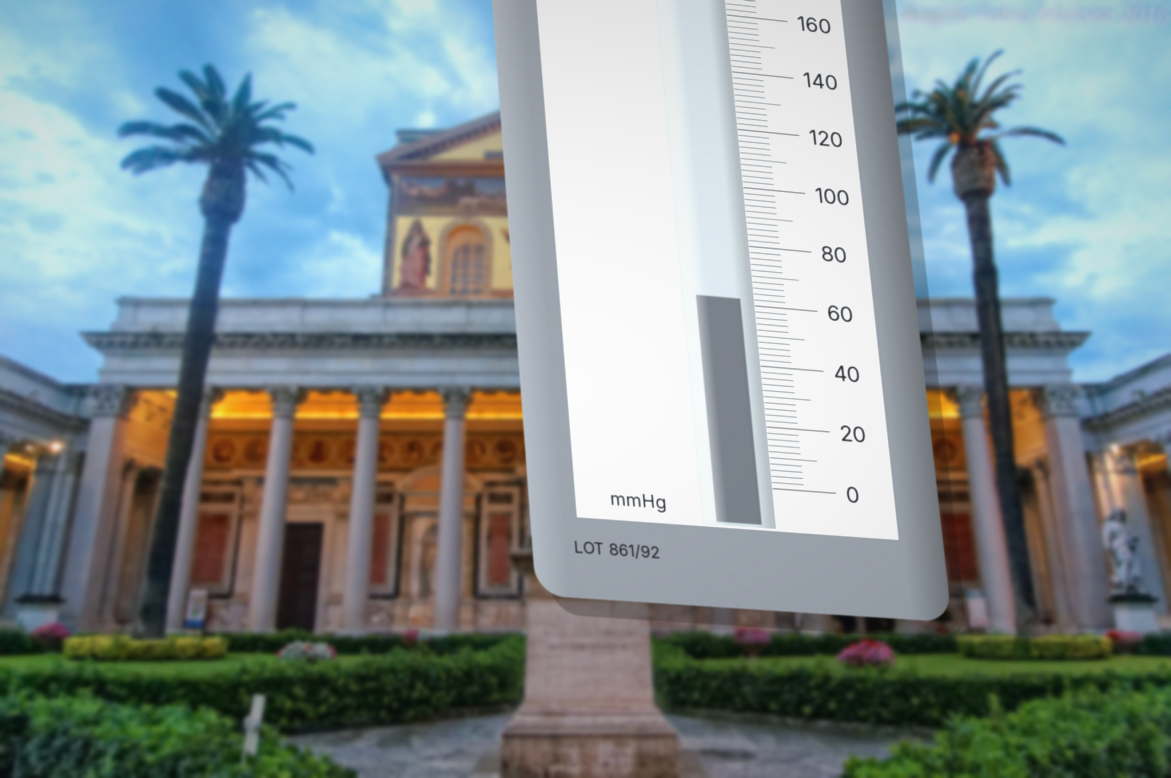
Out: 62mmHg
